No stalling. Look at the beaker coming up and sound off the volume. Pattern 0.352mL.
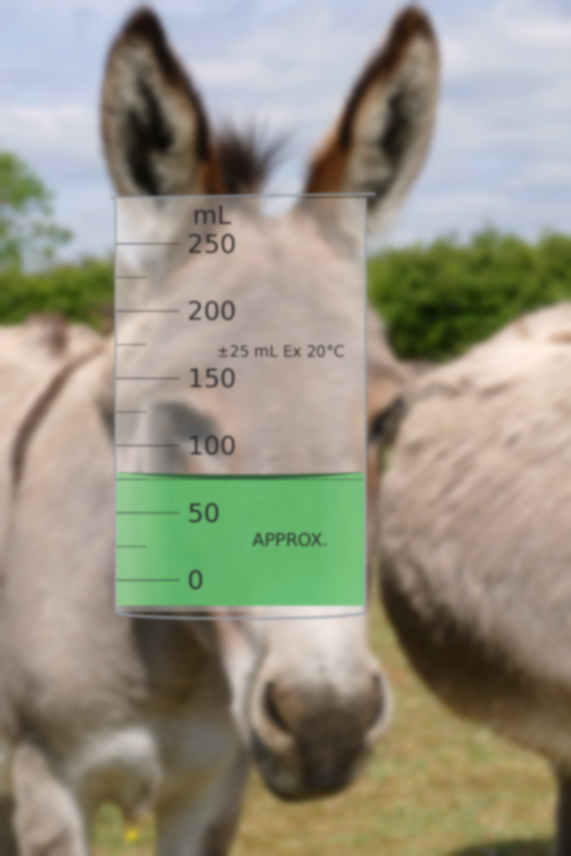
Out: 75mL
